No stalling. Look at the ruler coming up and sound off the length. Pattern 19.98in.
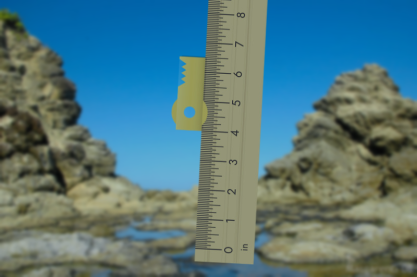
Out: 2.5in
